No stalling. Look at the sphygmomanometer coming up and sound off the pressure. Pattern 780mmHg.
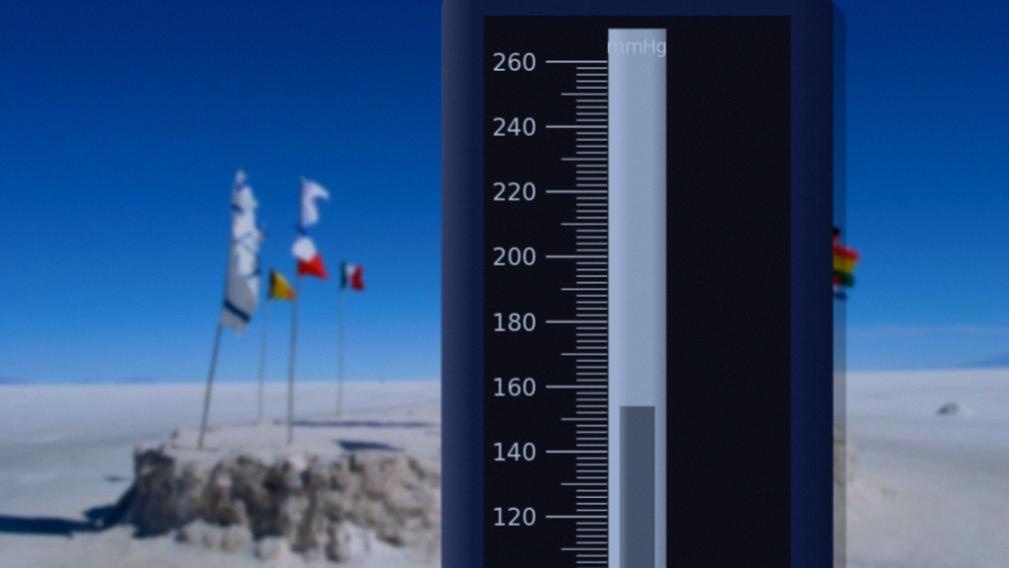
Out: 154mmHg
